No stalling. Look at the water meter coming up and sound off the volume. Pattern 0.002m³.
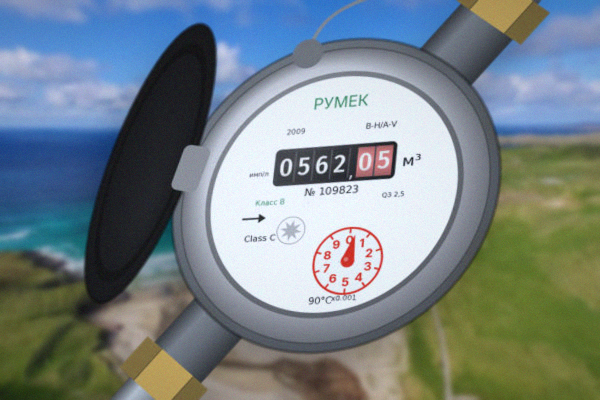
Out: 562.050m³
